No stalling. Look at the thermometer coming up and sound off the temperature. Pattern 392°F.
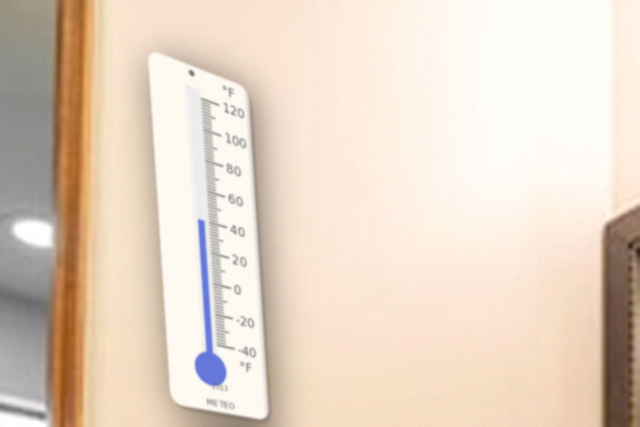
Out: 40°F
